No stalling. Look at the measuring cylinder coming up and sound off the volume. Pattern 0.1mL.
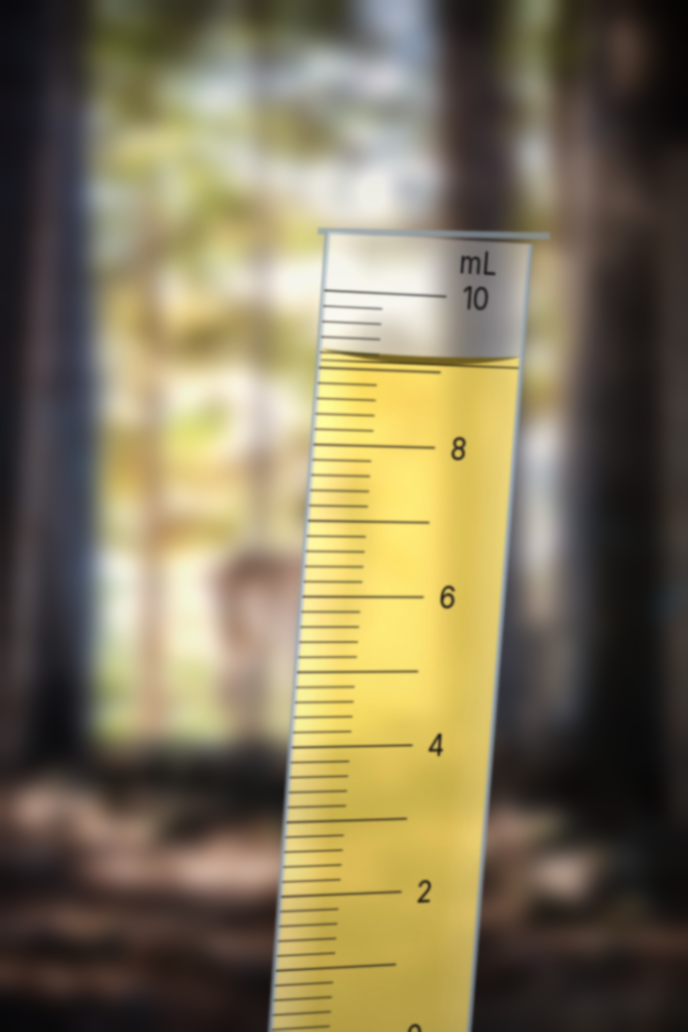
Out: 9.1mL
